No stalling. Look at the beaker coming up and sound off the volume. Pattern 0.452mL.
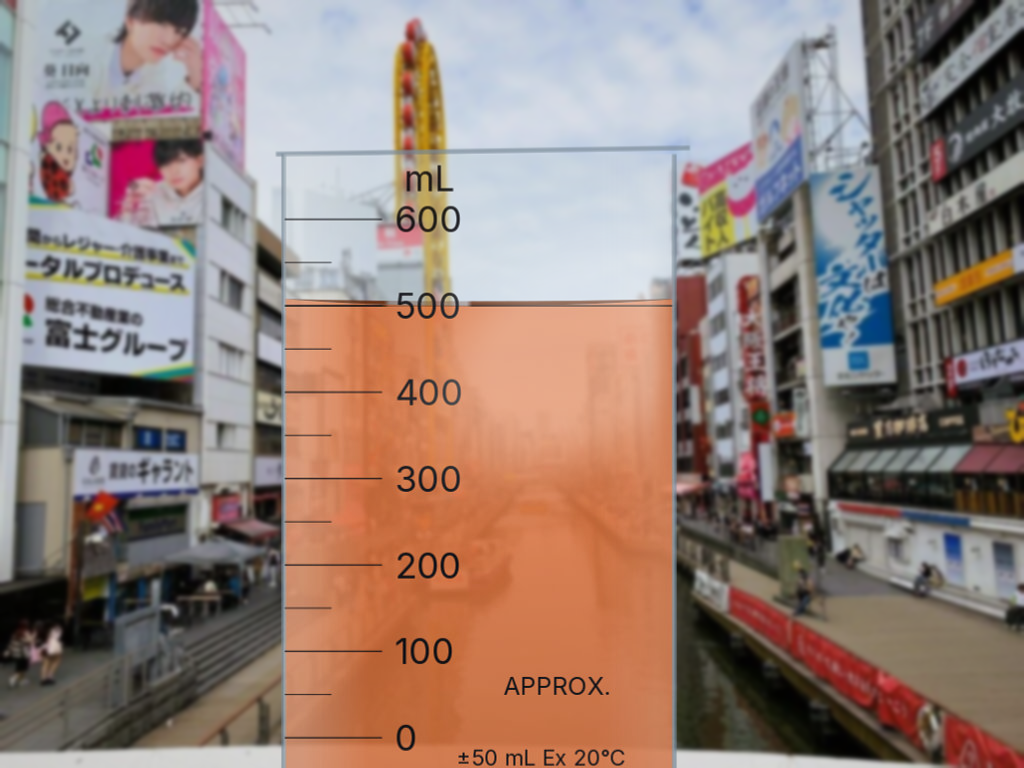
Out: 500mL
